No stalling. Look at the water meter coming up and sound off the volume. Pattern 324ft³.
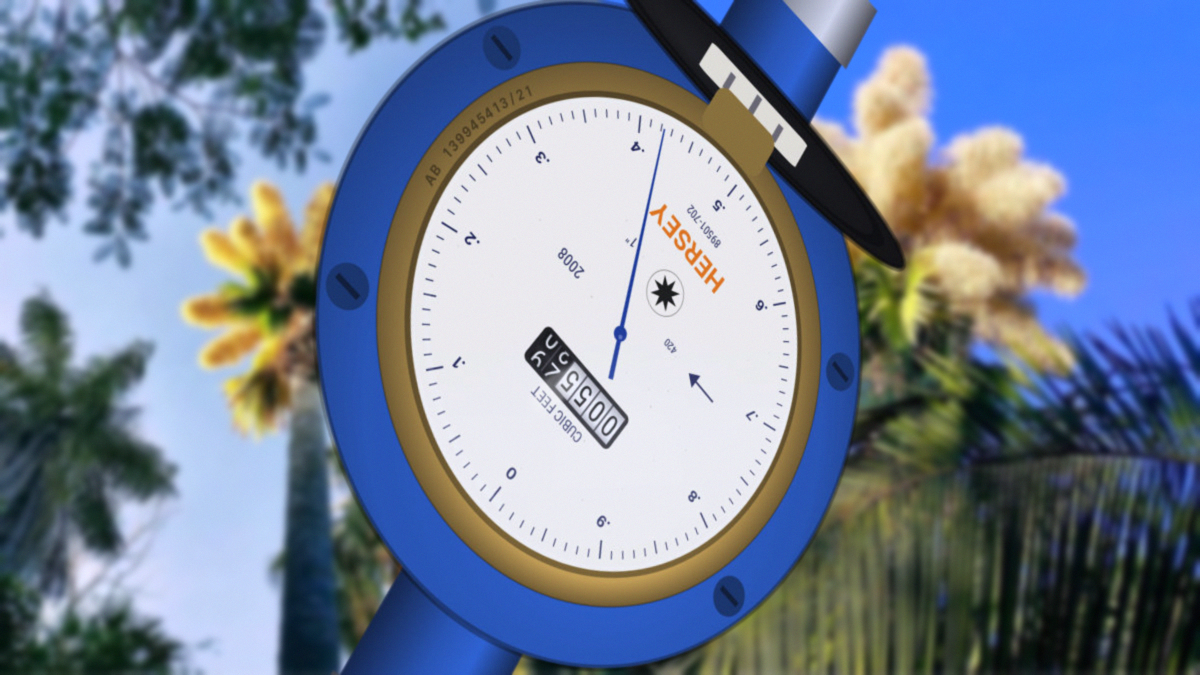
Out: 5529.42ft³
